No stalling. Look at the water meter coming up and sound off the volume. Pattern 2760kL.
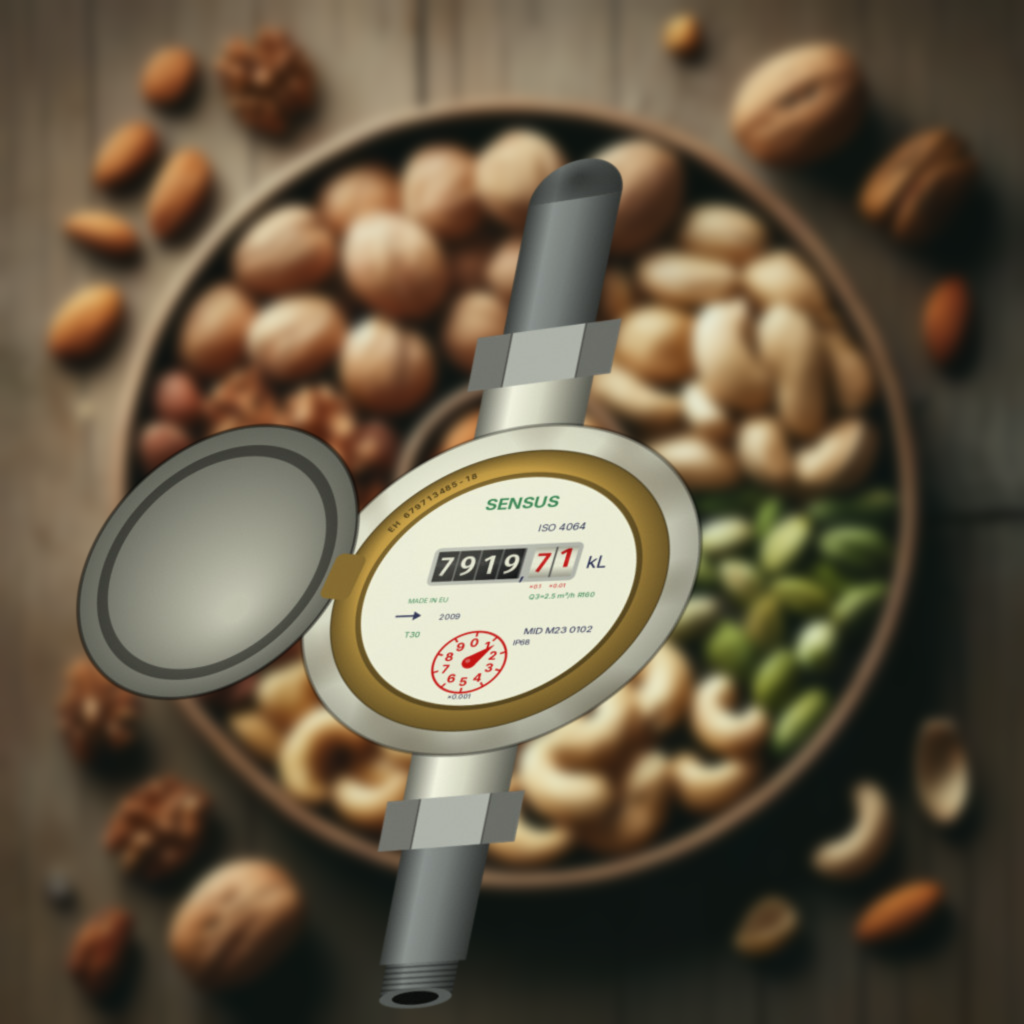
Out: 7919.711kL
